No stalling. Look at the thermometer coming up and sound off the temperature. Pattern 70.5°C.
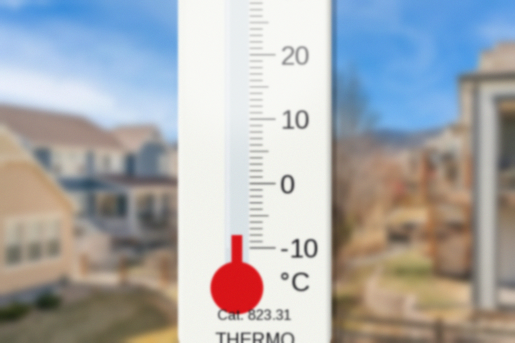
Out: -8°C
